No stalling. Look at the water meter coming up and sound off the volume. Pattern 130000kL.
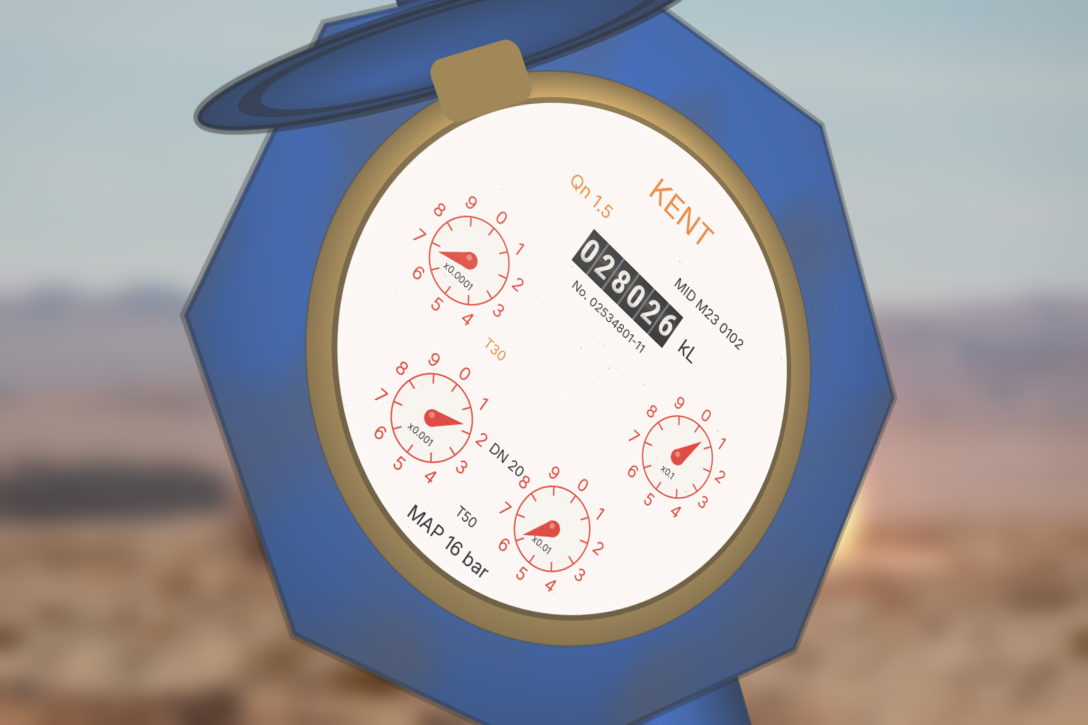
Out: 28026.0616kL
